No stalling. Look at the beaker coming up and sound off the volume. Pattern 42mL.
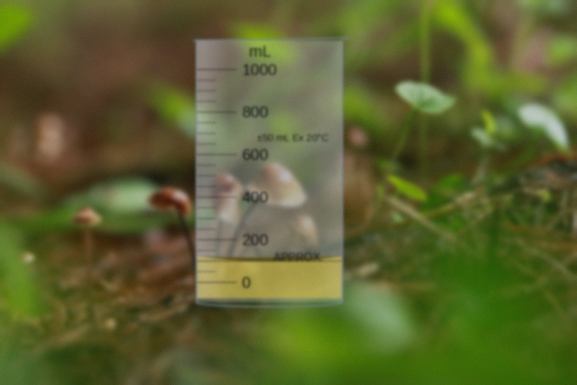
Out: 100mL
